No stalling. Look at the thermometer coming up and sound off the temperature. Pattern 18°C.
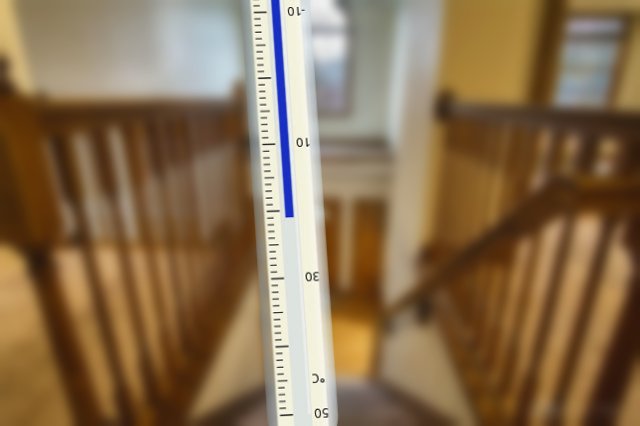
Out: 21°C
